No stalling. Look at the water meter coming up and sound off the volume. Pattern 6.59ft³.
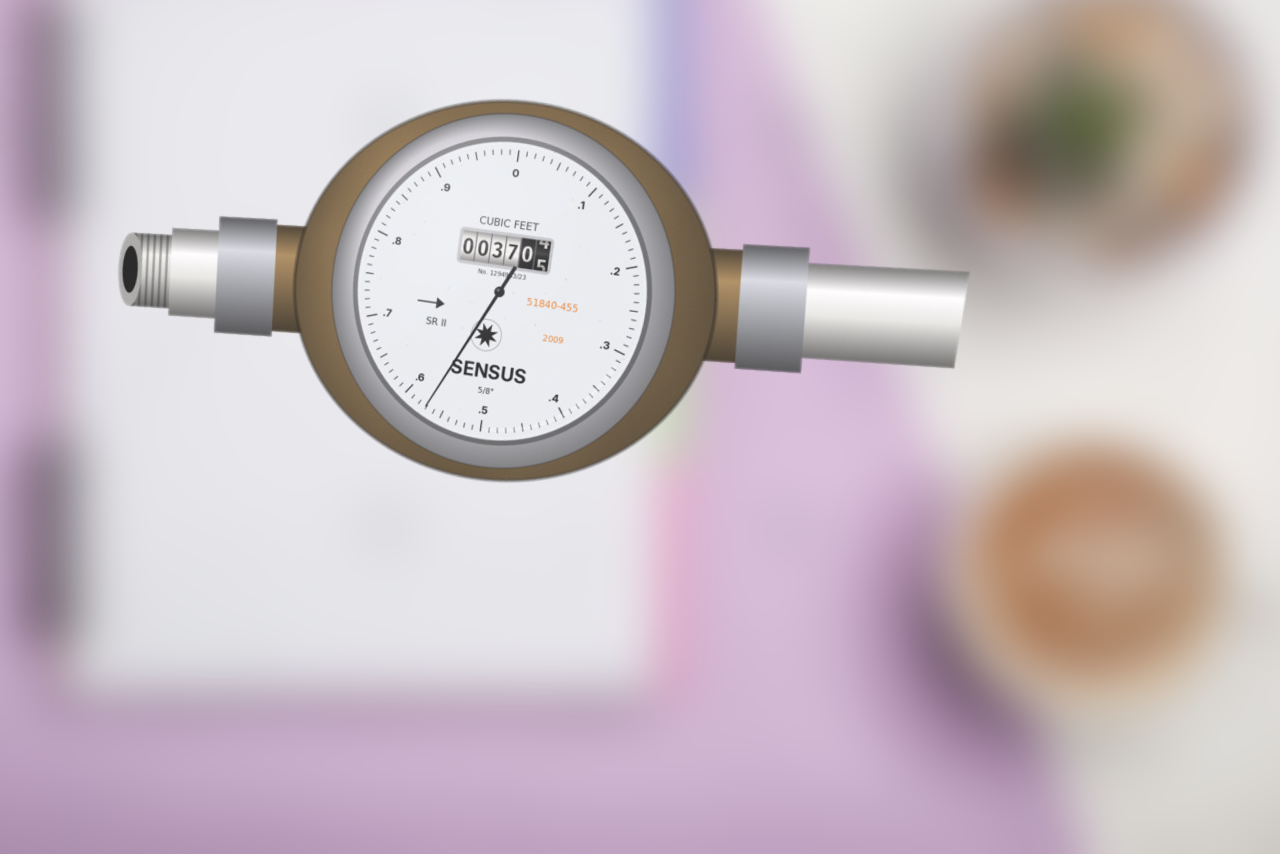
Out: 3704.57ft³
